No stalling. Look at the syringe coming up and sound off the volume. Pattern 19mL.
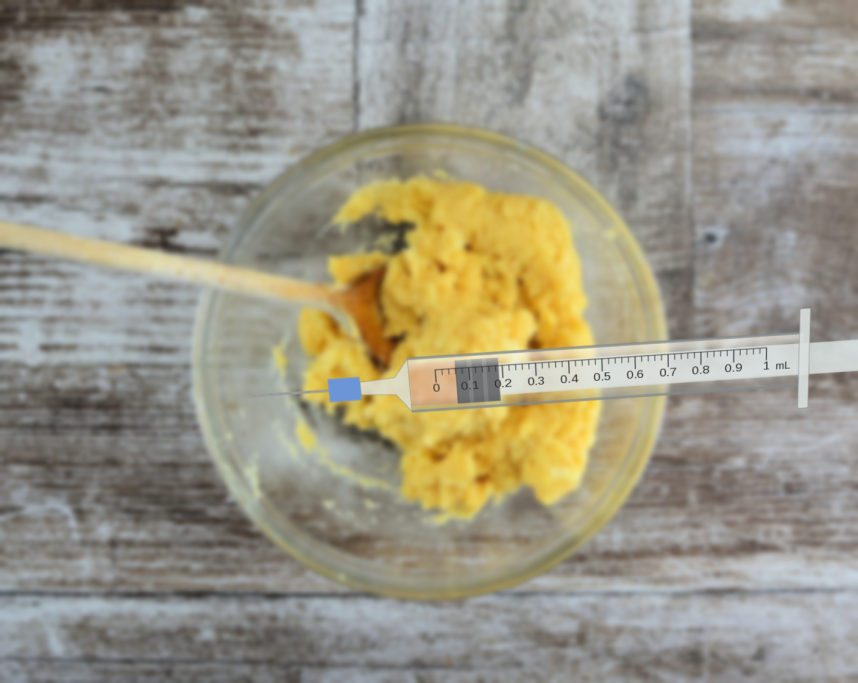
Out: 0.06mL
